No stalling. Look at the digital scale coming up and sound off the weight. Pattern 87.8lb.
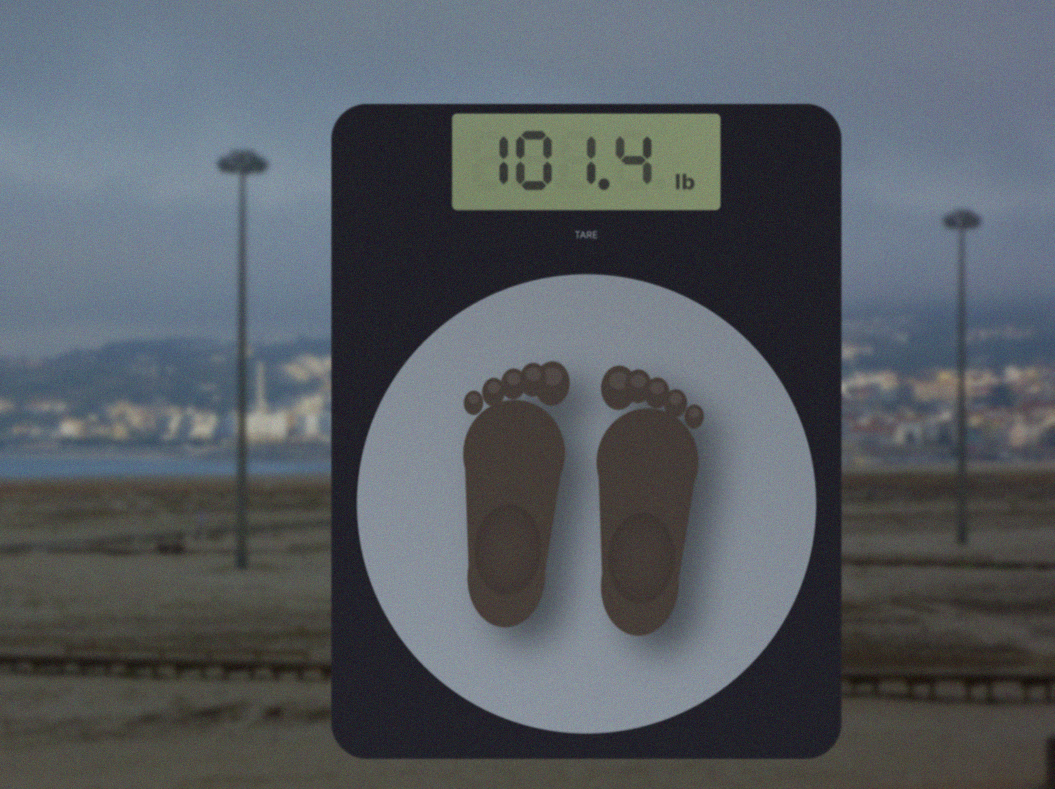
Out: 101.4lb
